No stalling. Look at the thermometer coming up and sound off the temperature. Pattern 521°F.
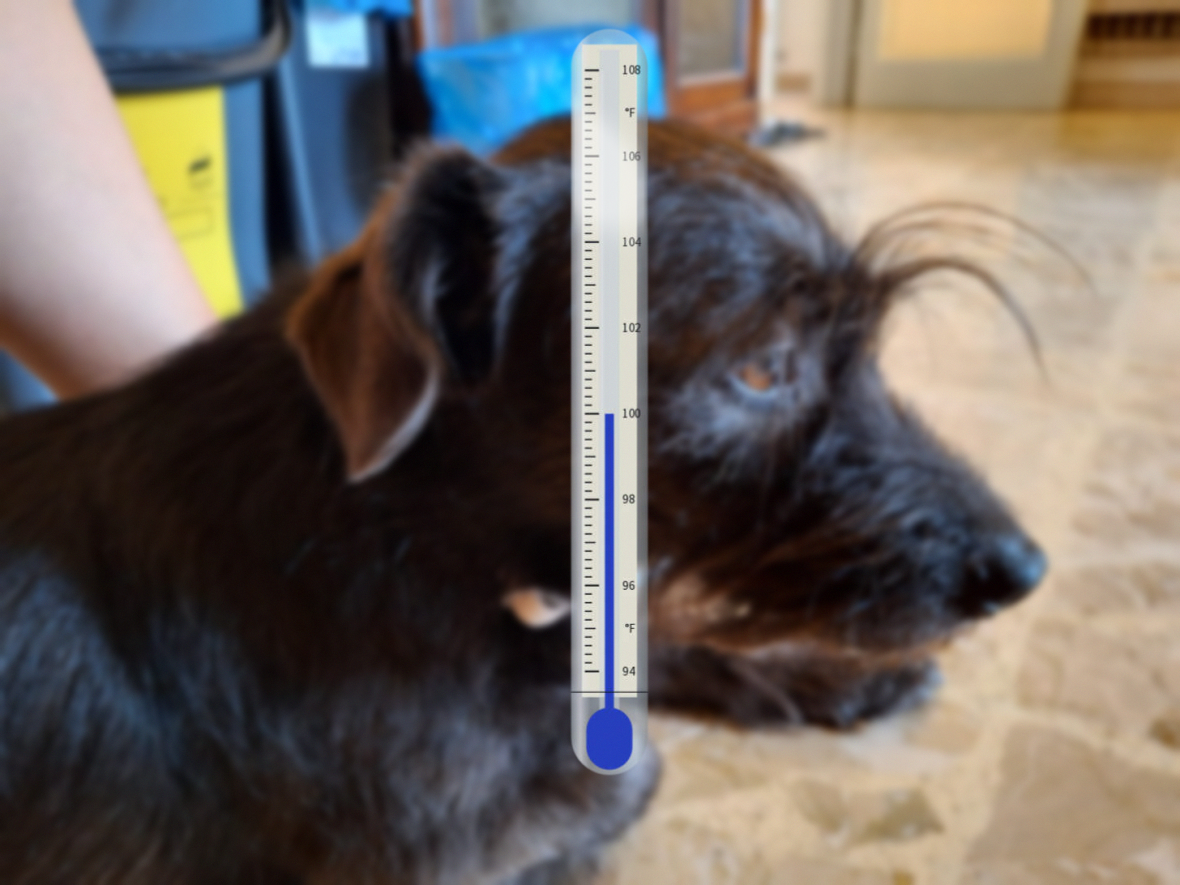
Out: 100°F
